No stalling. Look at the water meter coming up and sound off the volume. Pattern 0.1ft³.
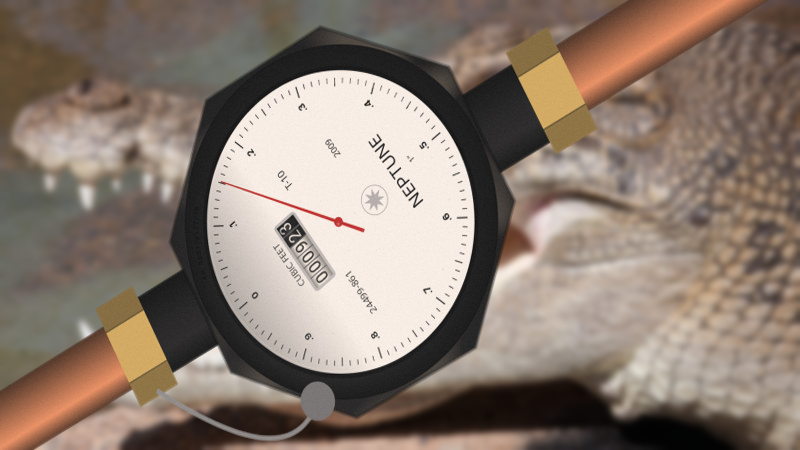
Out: 923.15ft³
